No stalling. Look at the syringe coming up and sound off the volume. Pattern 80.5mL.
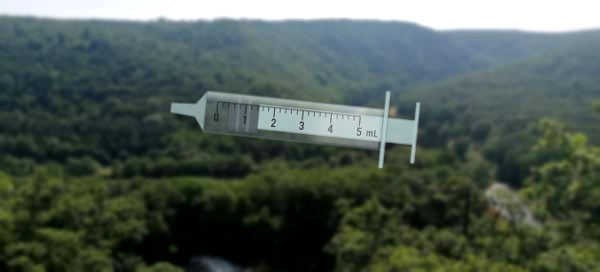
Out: 0.4mL
